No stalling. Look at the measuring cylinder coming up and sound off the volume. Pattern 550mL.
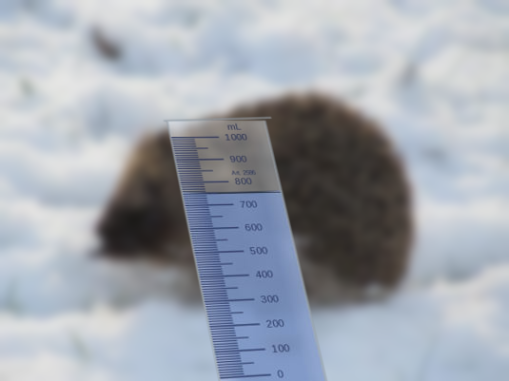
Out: 750mL
